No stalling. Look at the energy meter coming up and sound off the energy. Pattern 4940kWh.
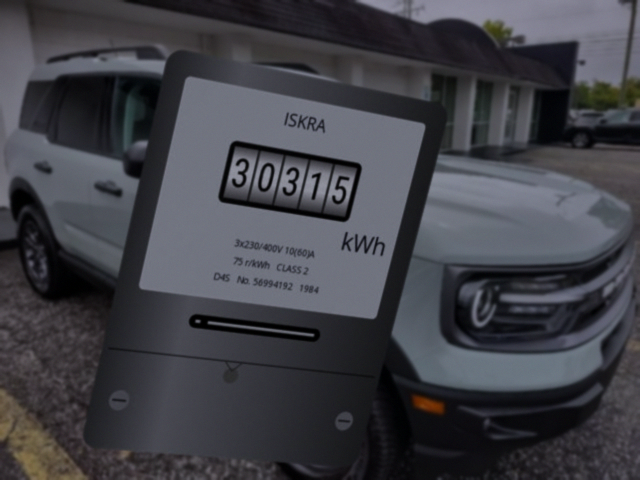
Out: 30315kWh
